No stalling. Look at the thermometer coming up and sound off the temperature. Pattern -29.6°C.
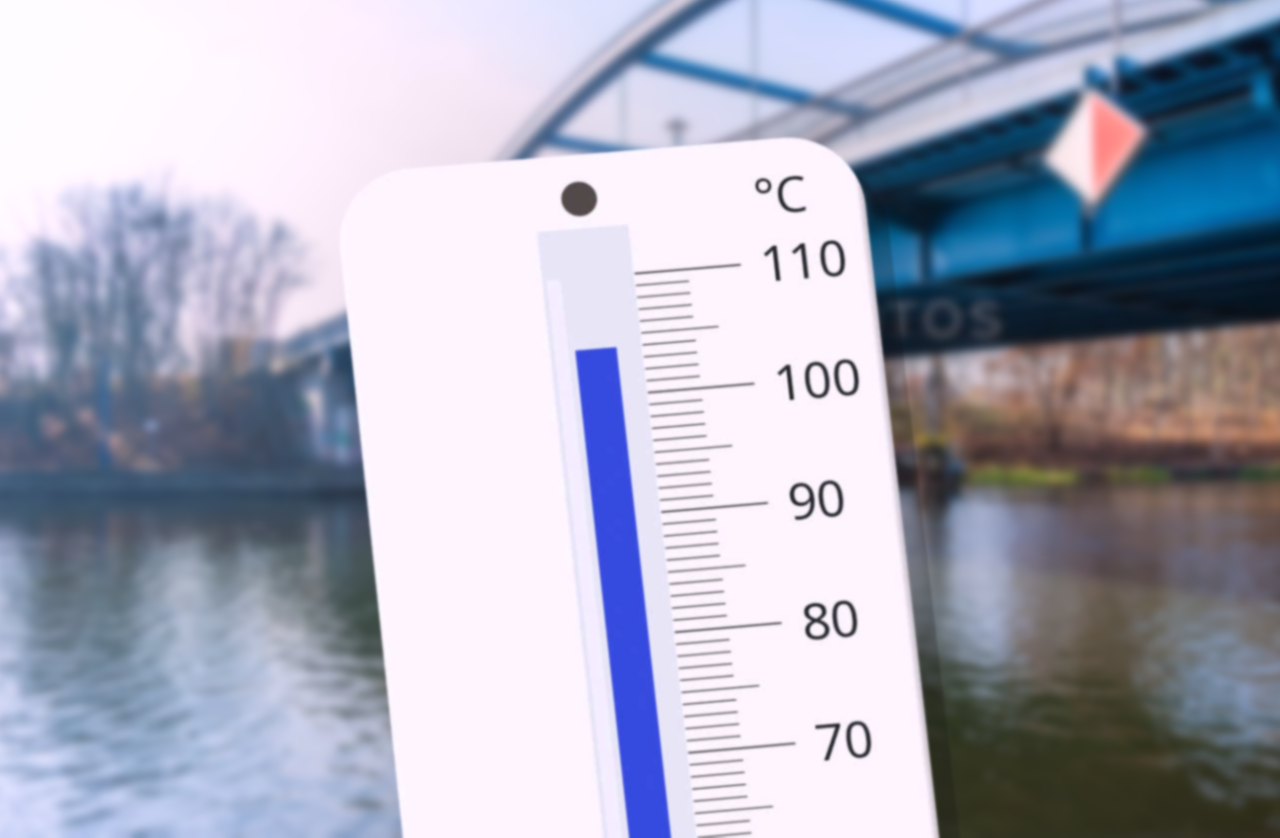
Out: 104°C
